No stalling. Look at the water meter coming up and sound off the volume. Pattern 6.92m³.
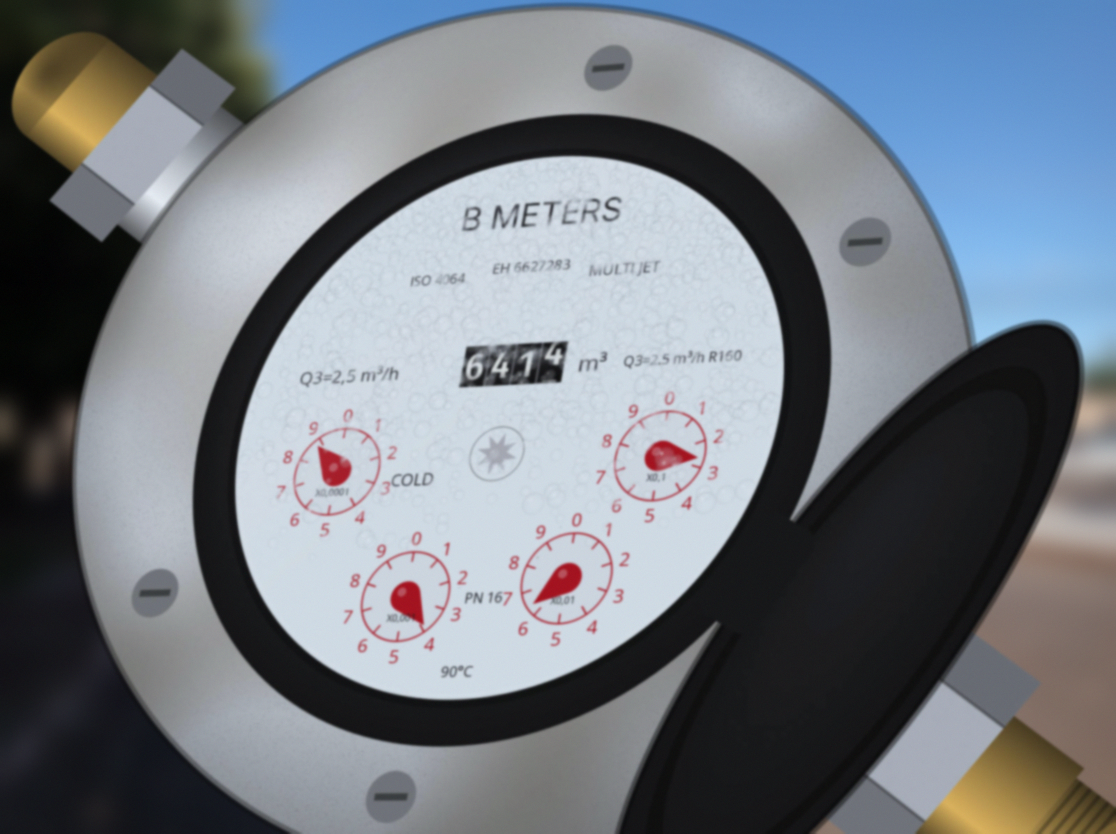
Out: 6414.2638m³
